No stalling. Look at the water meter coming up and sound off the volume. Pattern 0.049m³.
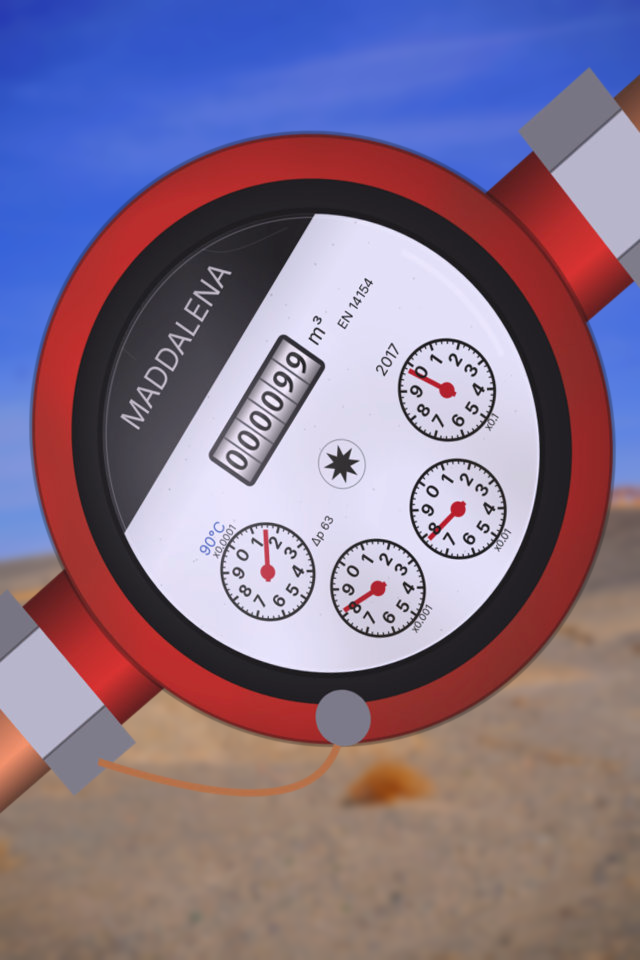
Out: 98.9781m³
